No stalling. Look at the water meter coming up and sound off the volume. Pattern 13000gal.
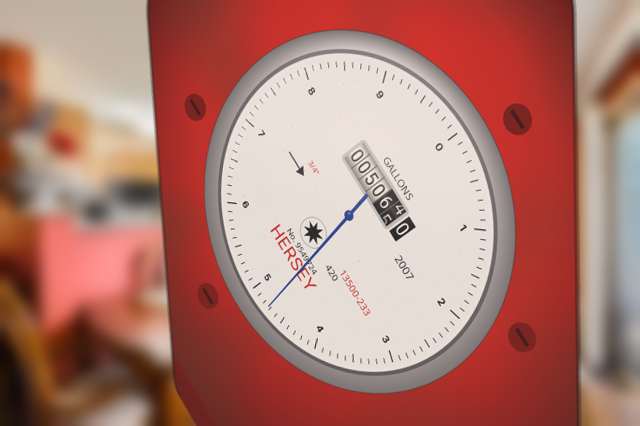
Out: 50644.7gal
